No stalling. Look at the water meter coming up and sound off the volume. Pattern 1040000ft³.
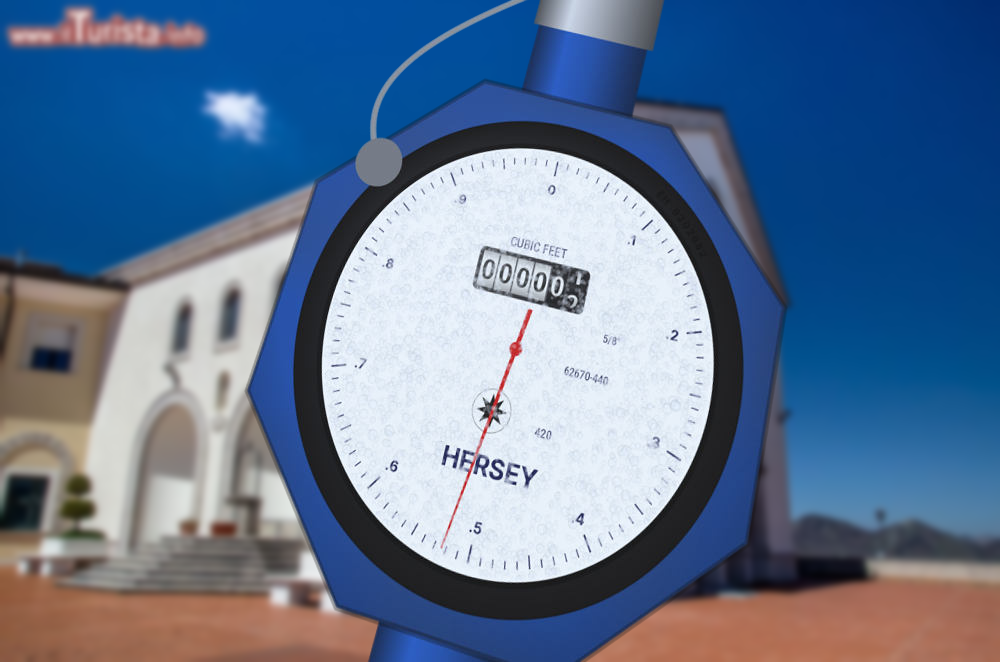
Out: 1.52ft³
